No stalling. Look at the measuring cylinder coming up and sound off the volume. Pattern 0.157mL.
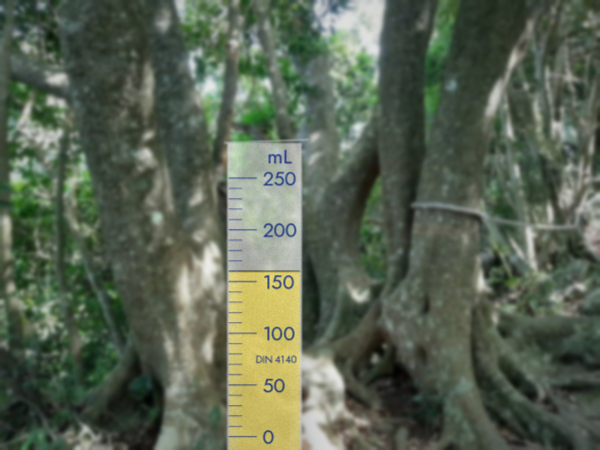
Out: 160mL
